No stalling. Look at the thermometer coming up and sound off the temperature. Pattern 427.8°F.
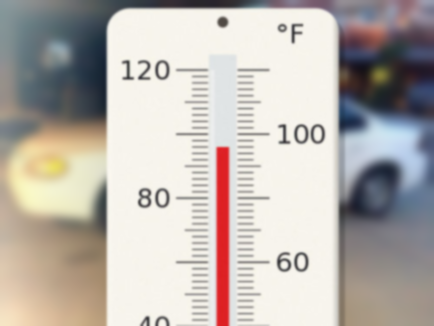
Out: 96°F
